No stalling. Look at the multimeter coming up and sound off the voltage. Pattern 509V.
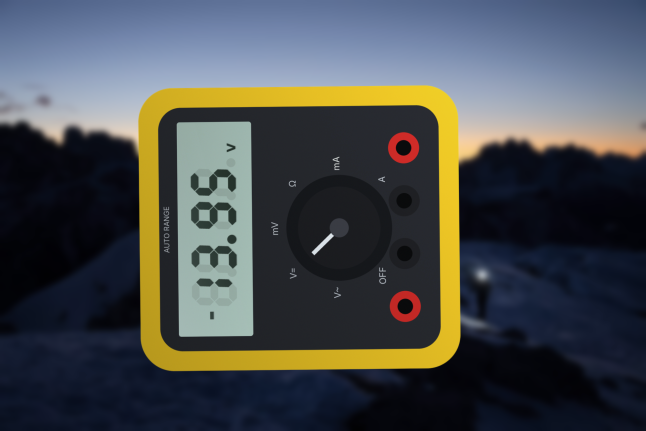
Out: -13.95V
